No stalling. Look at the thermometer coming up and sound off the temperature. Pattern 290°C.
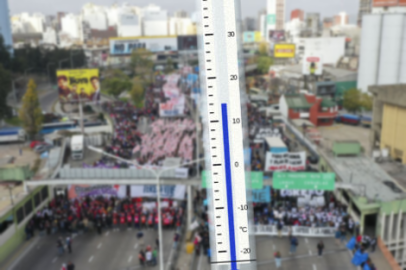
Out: 14°C
